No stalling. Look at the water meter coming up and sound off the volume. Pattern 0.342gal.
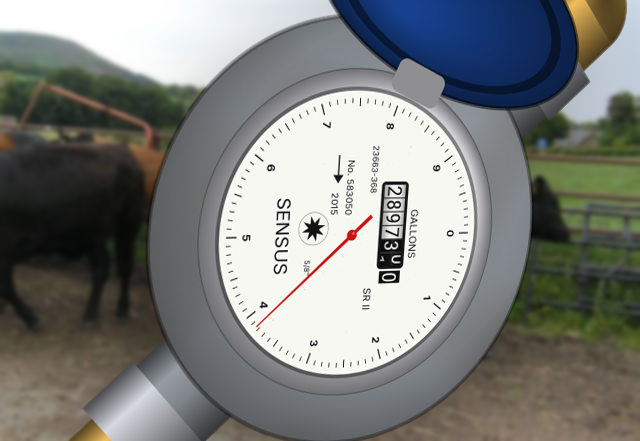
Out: 2897303.8gal
